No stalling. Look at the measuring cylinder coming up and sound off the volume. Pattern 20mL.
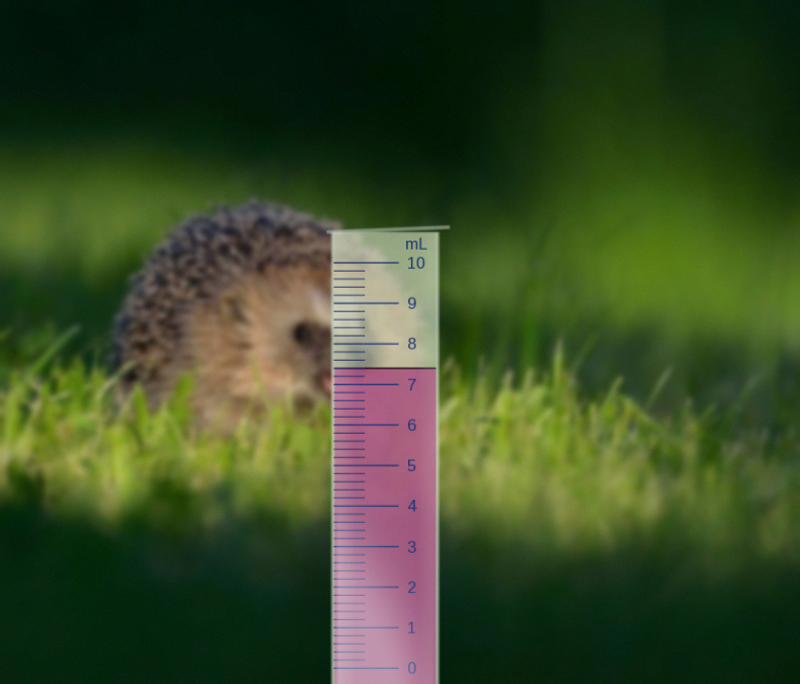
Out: 7.4mL
